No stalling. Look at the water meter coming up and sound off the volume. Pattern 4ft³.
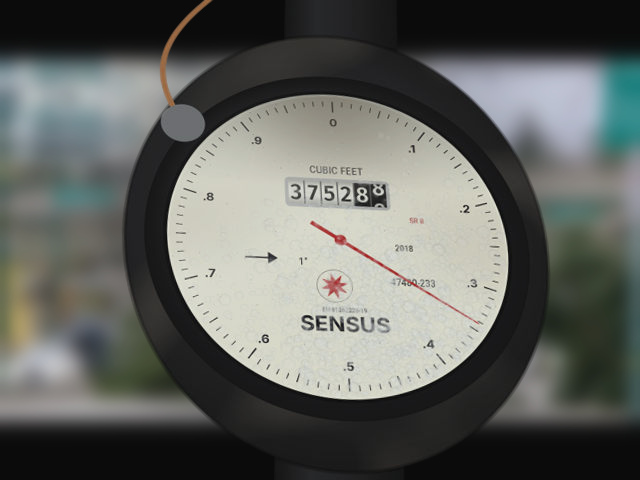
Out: 375288.34ft³
